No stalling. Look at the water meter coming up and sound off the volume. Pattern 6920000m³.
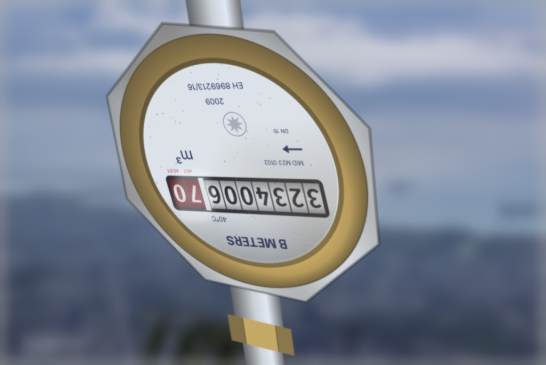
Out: 3234006.70m³
